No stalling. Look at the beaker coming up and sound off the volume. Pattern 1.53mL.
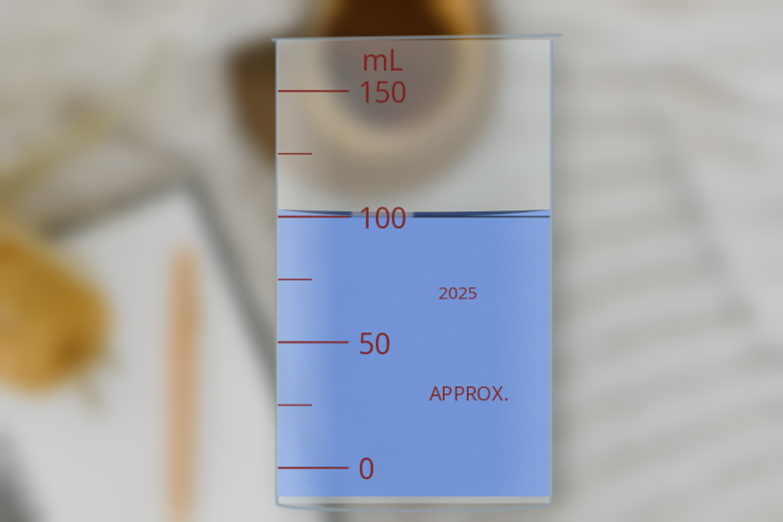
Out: 100mL
